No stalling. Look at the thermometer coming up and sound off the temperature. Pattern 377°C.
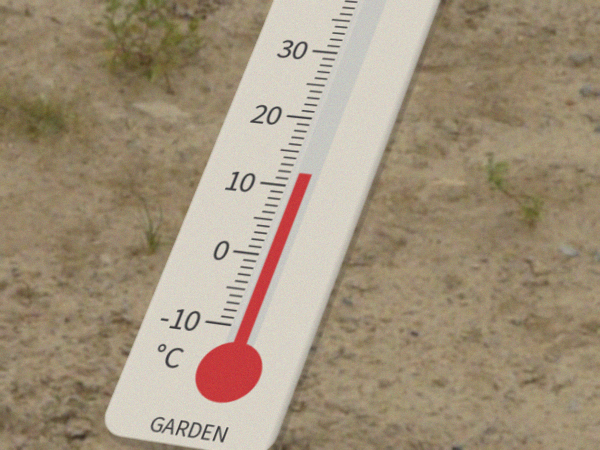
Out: 12°C
